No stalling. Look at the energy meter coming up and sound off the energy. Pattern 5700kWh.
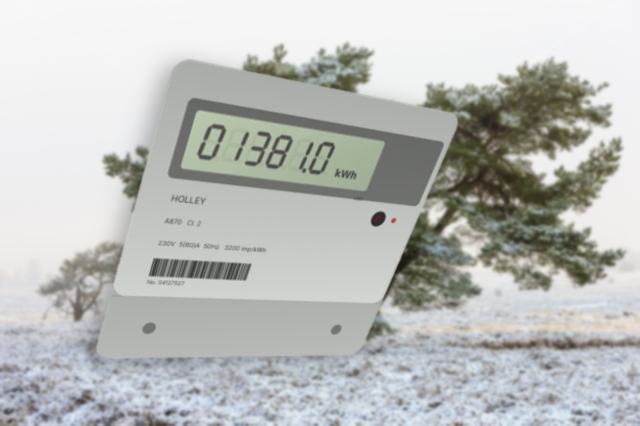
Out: 1381.0kWh
